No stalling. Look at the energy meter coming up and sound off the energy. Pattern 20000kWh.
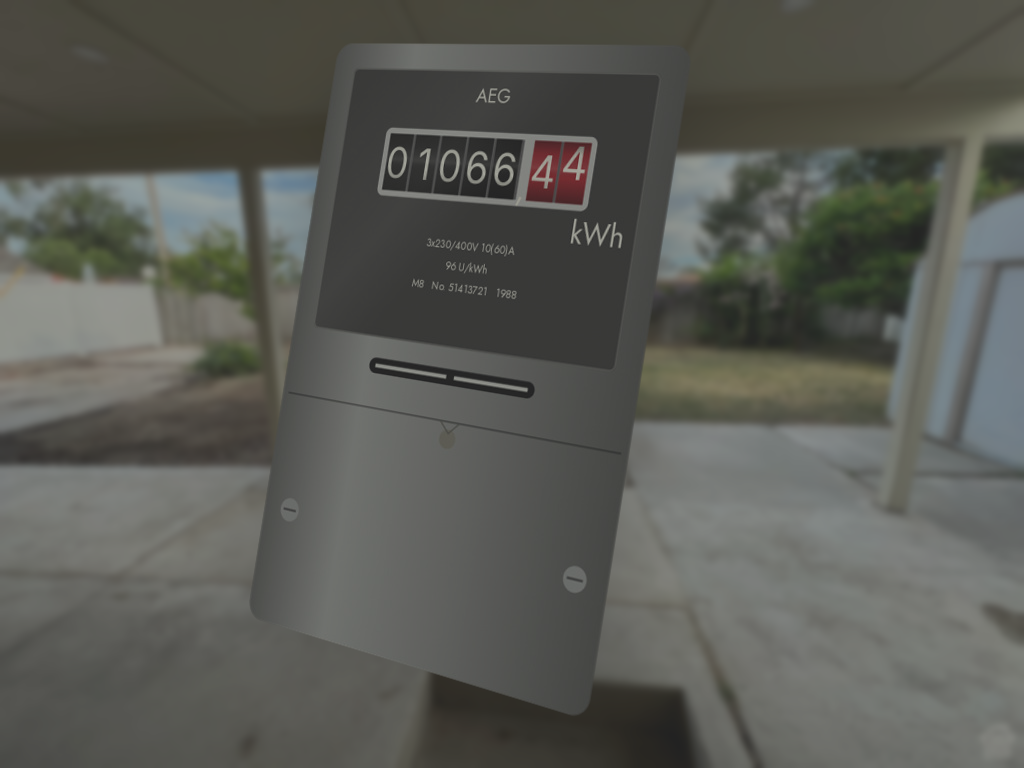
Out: 1066.44kWh
